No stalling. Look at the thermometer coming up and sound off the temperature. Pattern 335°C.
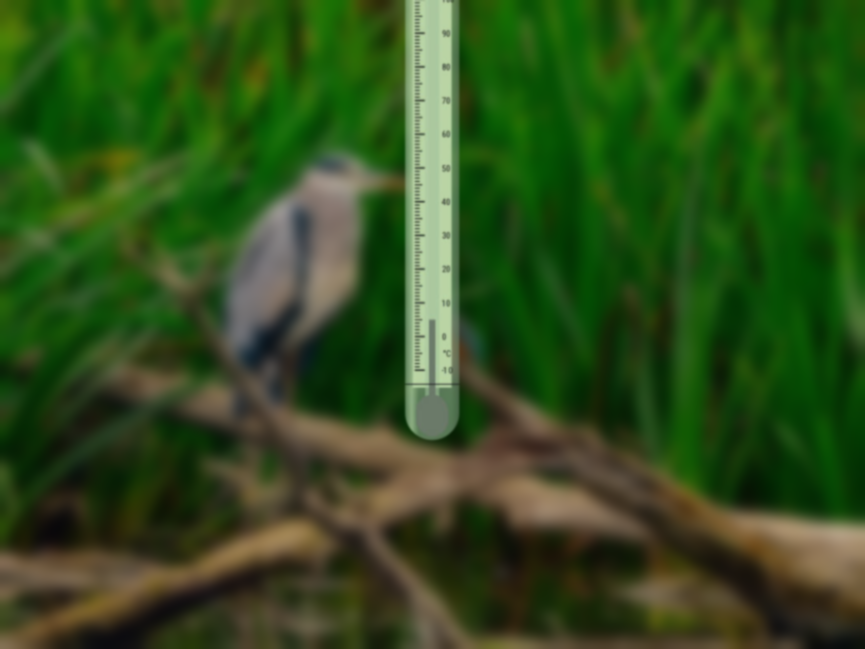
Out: 5°C
